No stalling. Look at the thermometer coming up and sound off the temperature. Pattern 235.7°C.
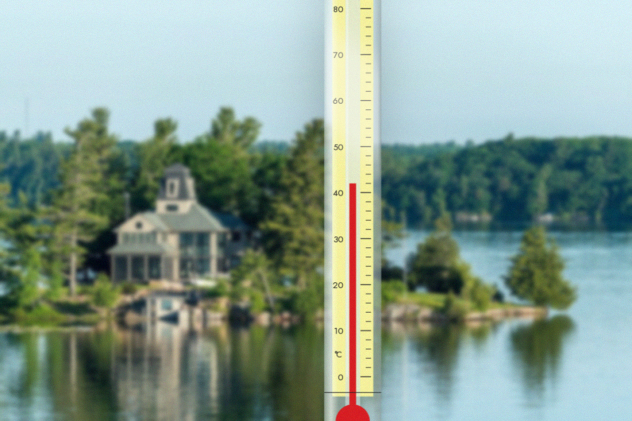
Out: 42°C
